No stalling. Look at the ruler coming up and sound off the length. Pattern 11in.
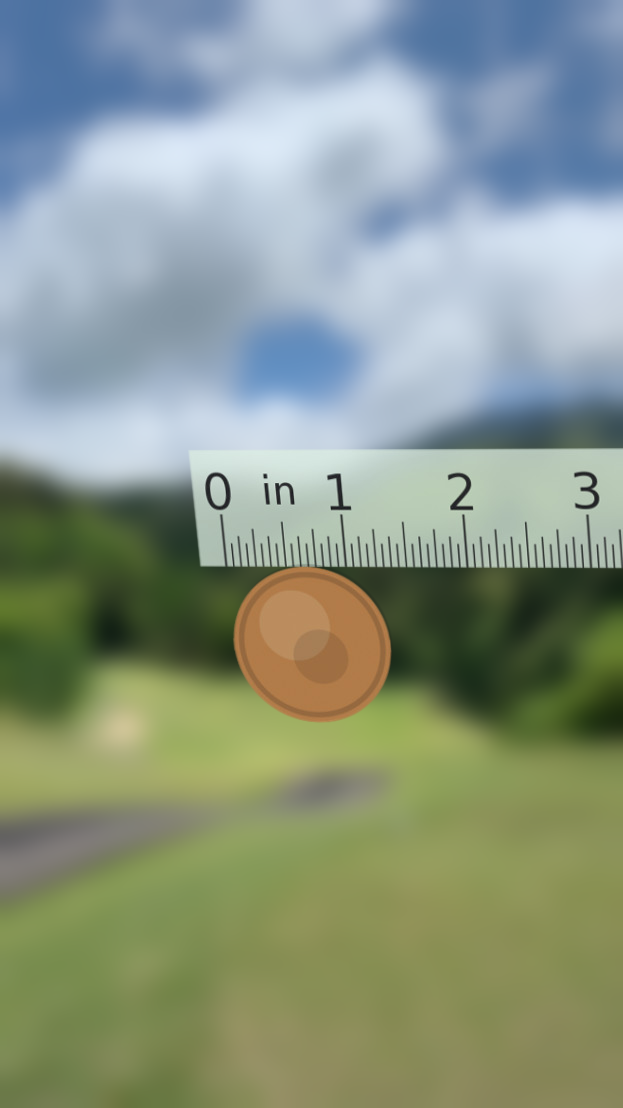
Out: 1.3125in
